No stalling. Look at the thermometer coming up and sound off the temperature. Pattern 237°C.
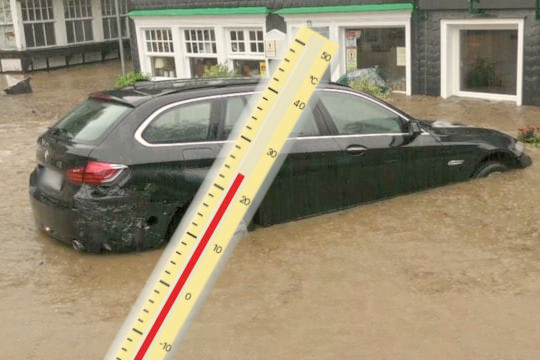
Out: 24°C
